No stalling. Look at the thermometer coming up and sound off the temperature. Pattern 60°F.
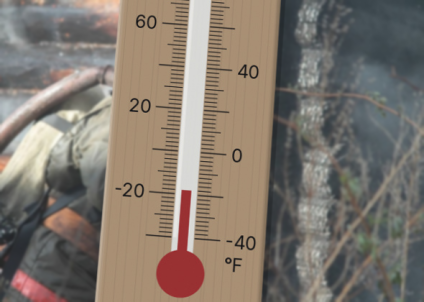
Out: -18°F
